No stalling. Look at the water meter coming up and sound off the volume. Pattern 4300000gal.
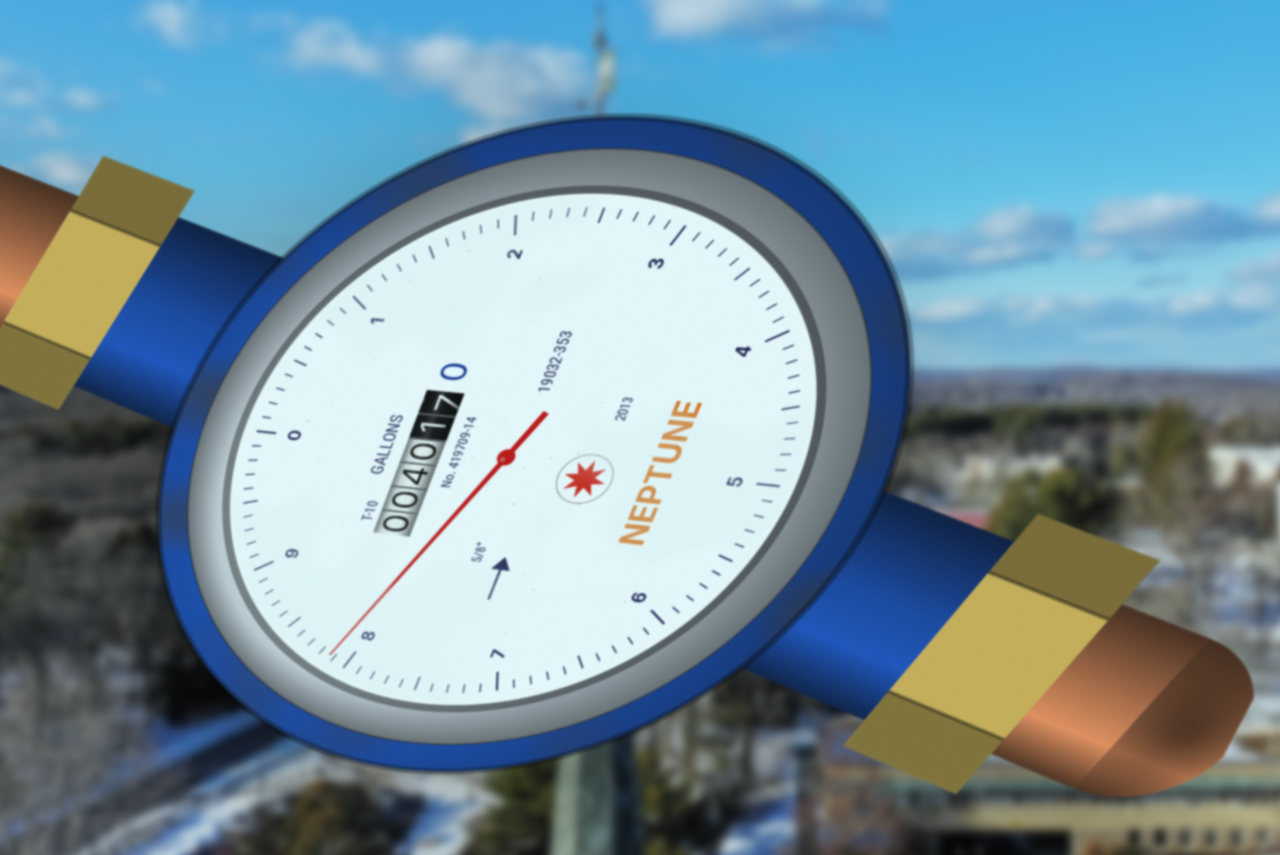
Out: 40168.1gal
